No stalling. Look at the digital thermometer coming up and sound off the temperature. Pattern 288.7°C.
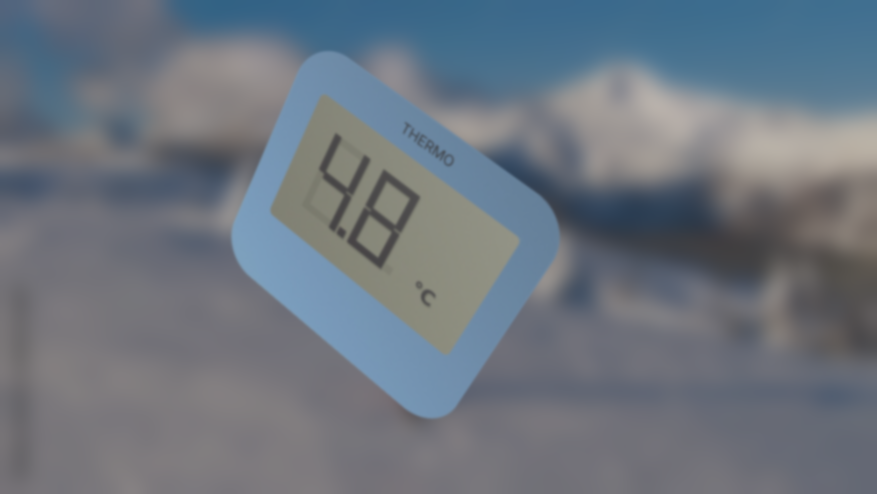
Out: 4.8°C
